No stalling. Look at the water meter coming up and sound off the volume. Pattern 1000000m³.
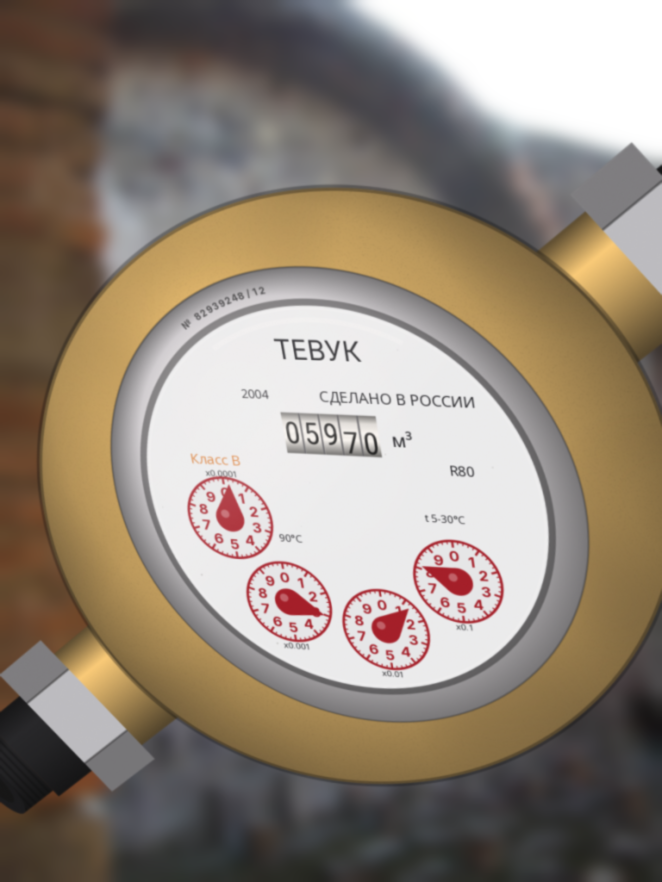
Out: 5969.8130m³
